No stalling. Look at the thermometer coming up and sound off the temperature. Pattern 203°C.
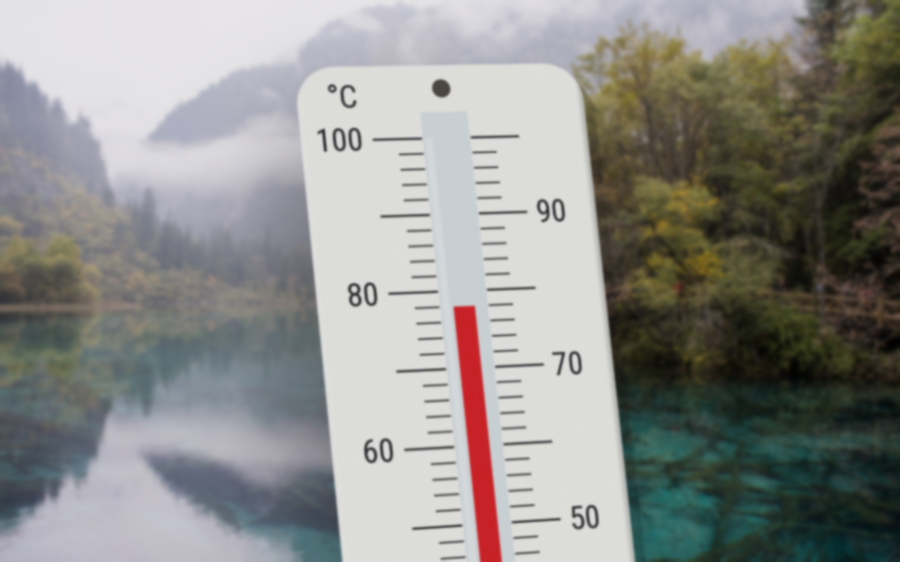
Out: 78°C
